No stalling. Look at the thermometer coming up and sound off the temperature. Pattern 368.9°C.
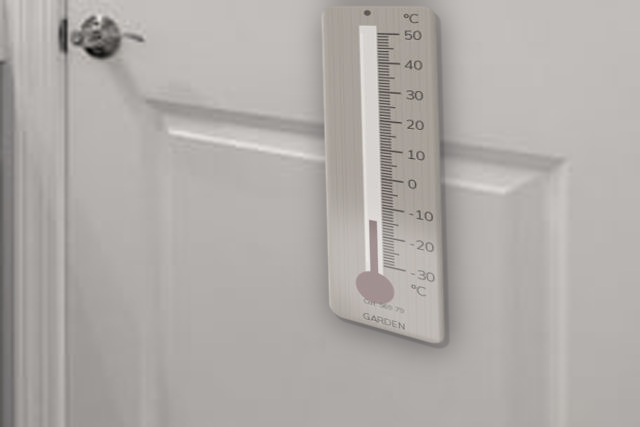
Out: -15°C
